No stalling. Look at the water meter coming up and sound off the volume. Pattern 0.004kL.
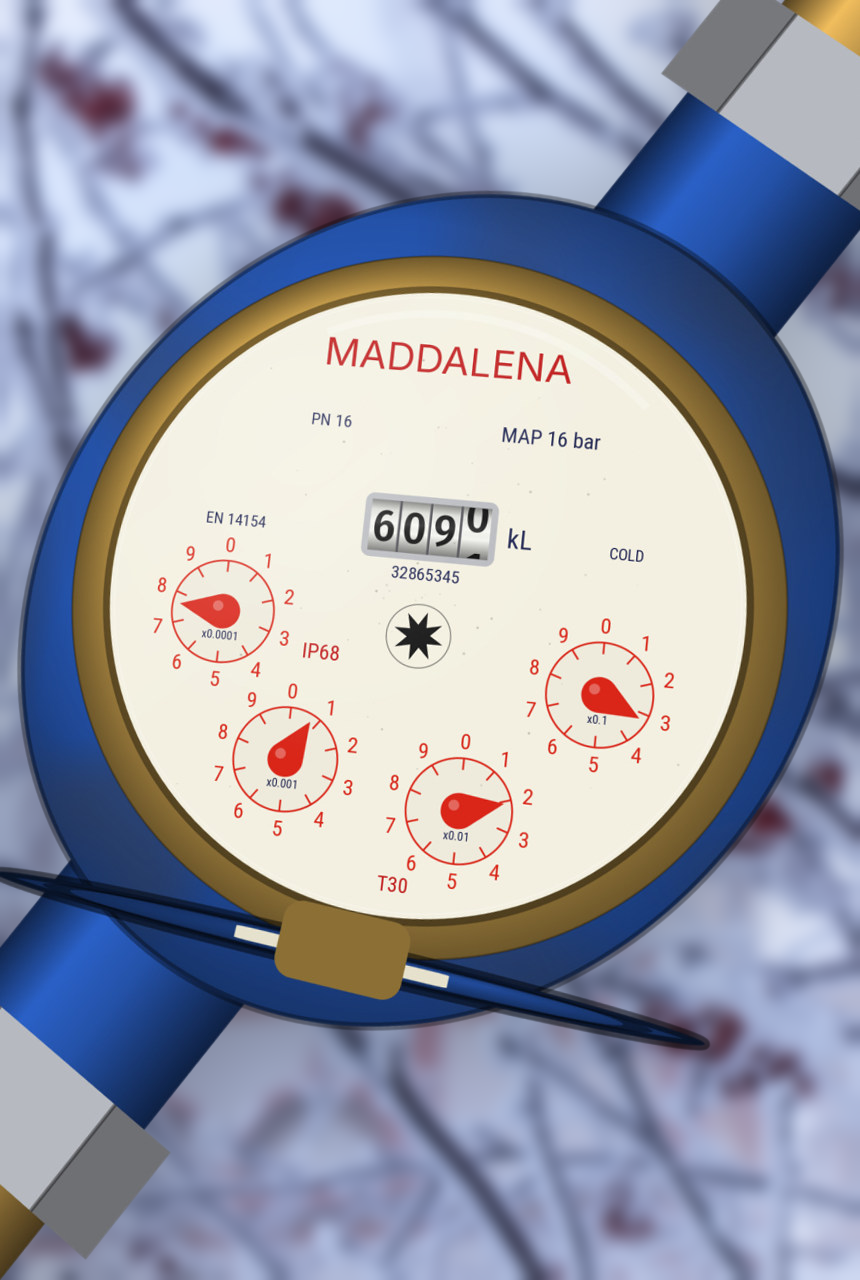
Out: 6090.3207kL
